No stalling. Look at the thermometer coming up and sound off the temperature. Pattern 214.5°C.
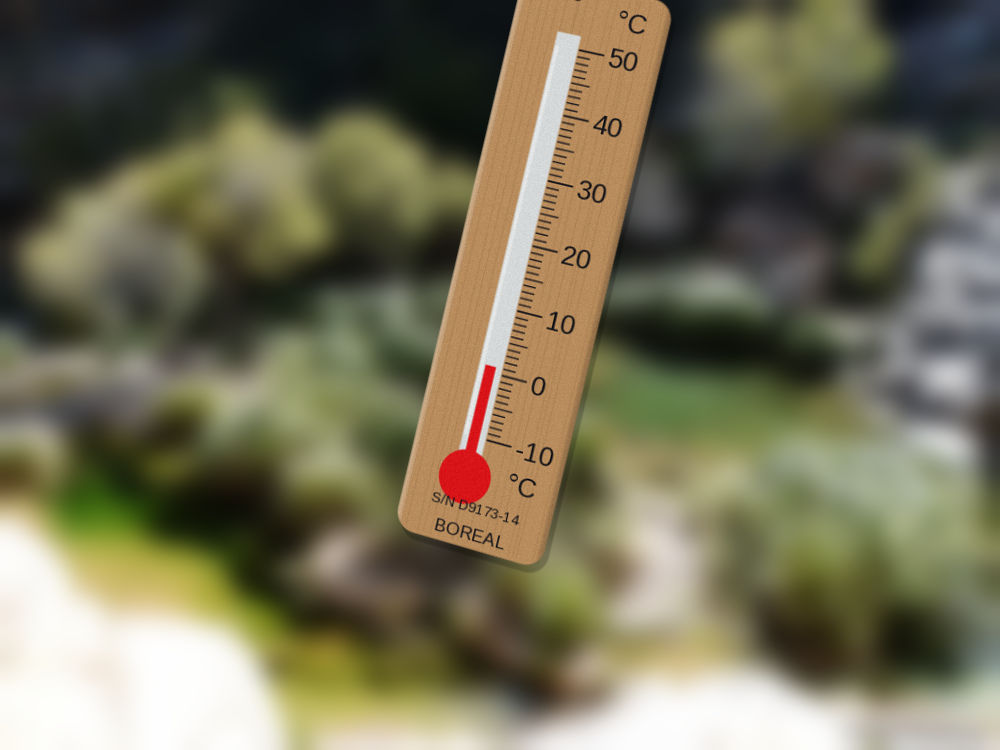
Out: 1°C
